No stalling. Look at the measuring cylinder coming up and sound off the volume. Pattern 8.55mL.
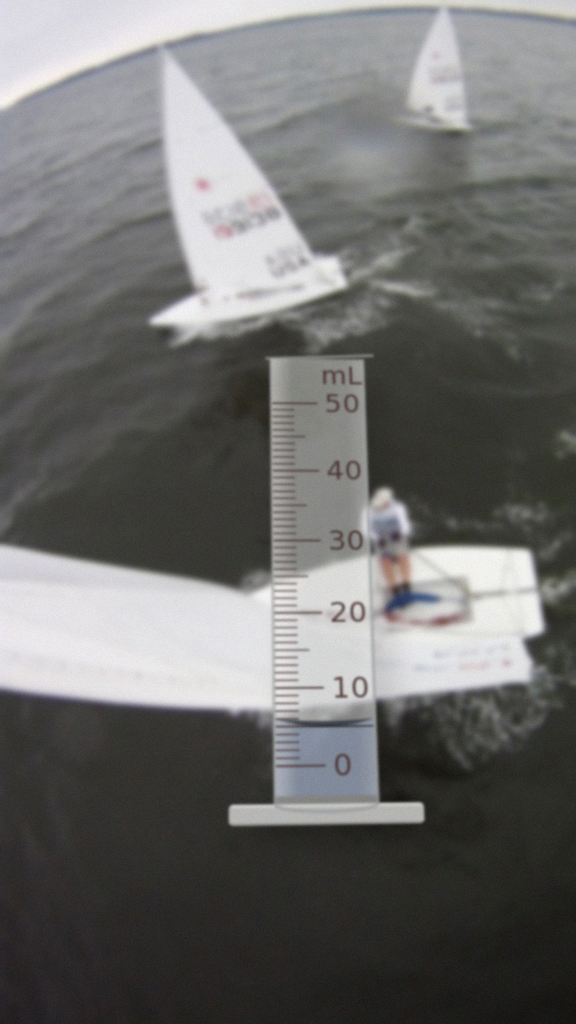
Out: 5mL
